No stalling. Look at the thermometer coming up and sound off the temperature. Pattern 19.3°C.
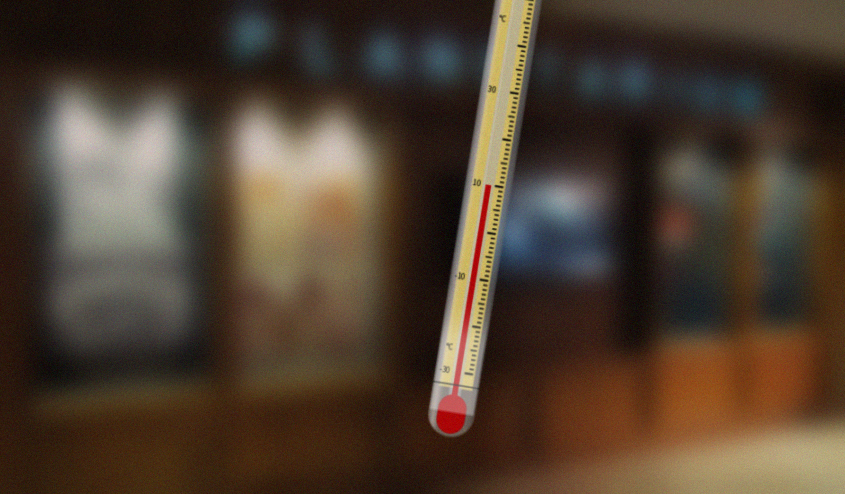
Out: 10°C
